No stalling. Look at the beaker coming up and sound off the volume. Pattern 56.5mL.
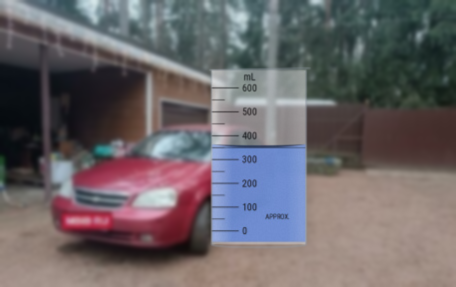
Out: 350mL
